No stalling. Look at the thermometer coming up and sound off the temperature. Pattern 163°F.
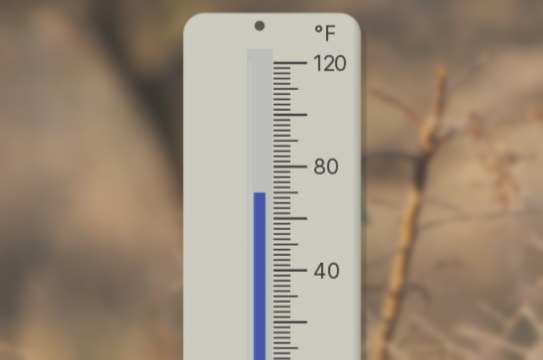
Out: 70°F
